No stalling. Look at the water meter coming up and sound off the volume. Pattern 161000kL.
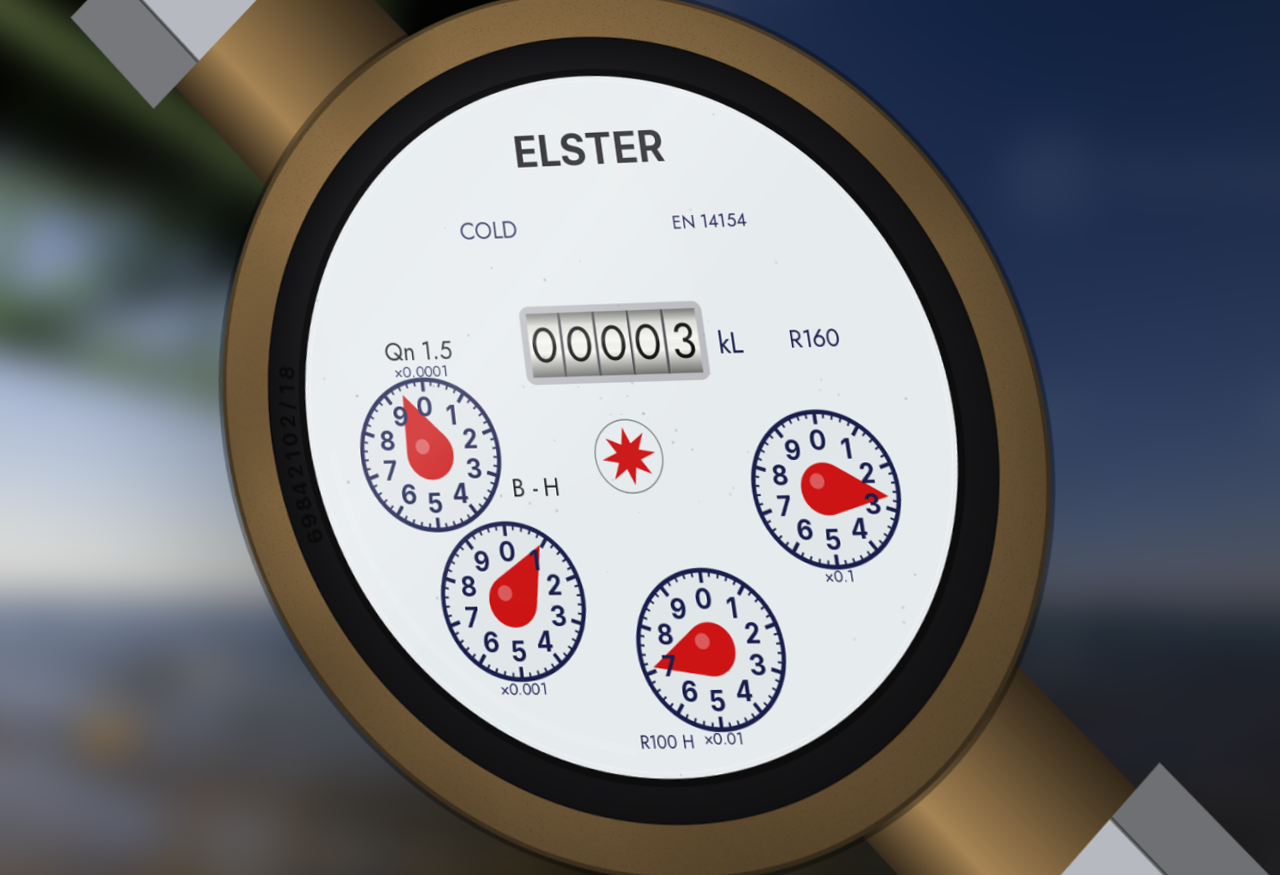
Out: 3.2709kL
